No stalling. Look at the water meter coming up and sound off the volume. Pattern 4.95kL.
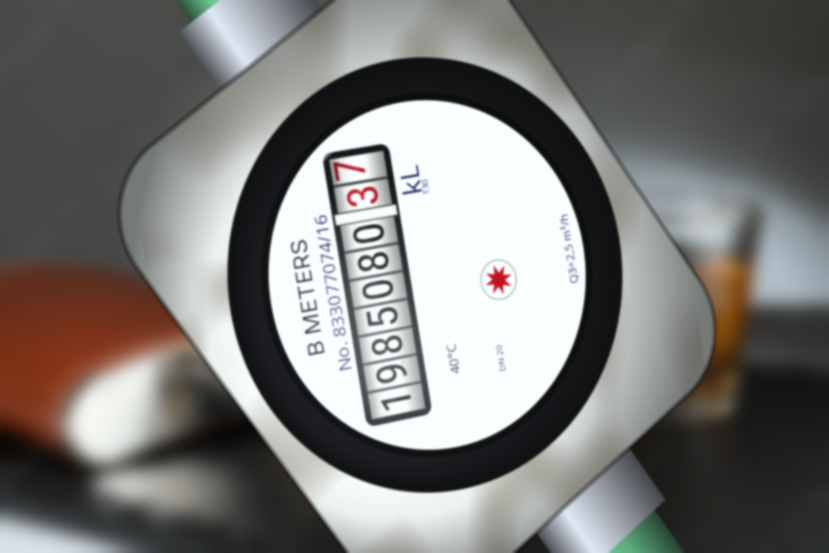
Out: 1985080.37kL
